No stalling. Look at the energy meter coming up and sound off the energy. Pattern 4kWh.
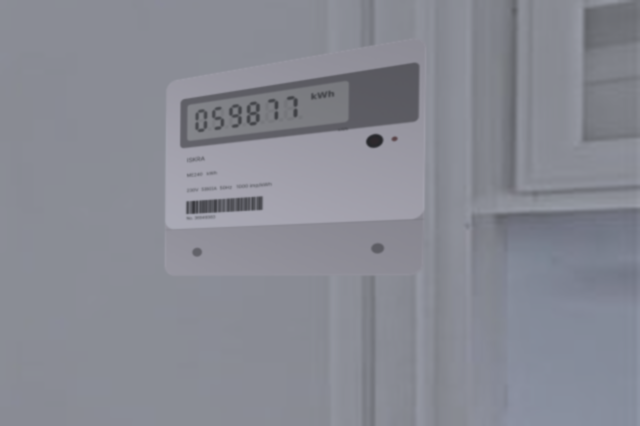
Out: 59877kWh
